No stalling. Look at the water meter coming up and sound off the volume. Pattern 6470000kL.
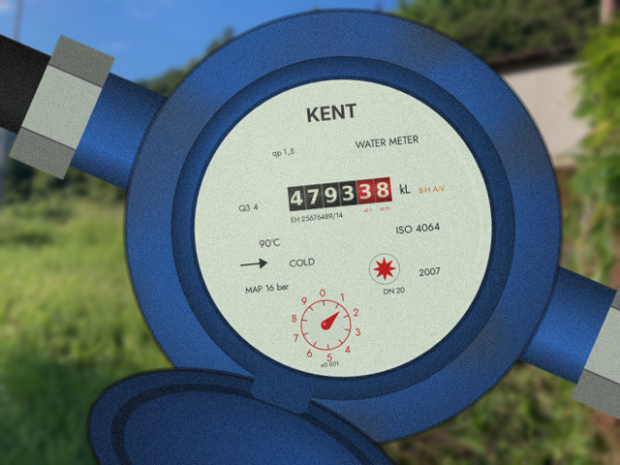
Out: 4793.381kL
